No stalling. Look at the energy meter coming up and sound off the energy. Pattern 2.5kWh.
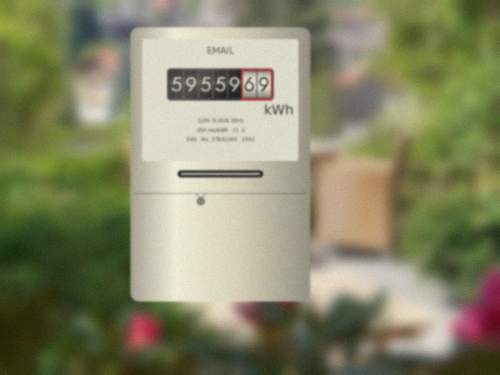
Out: 59559.69kWh
